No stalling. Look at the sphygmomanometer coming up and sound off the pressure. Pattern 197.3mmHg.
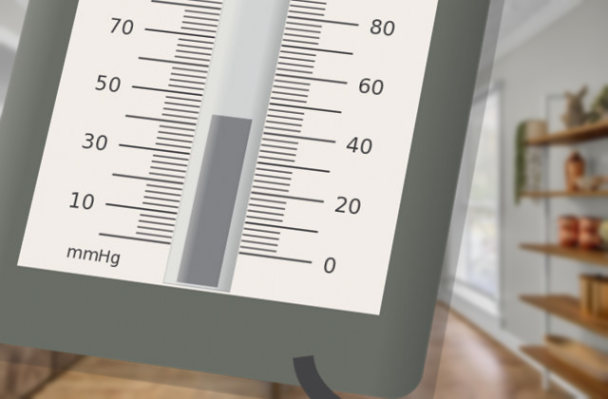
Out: 44mmHg
